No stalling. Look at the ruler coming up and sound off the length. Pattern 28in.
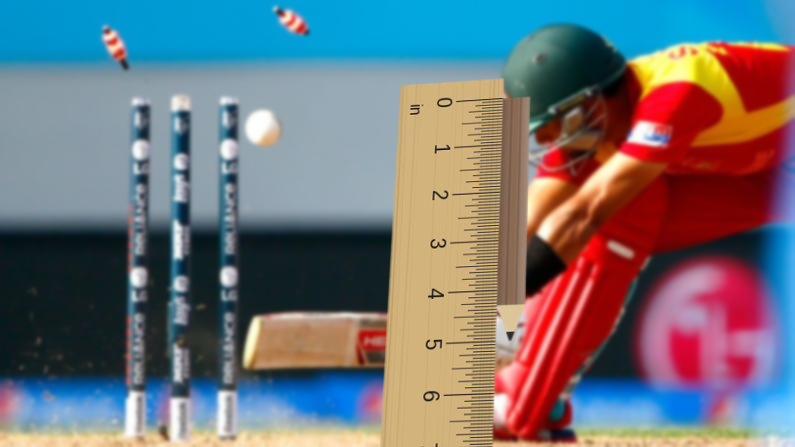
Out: 5in
